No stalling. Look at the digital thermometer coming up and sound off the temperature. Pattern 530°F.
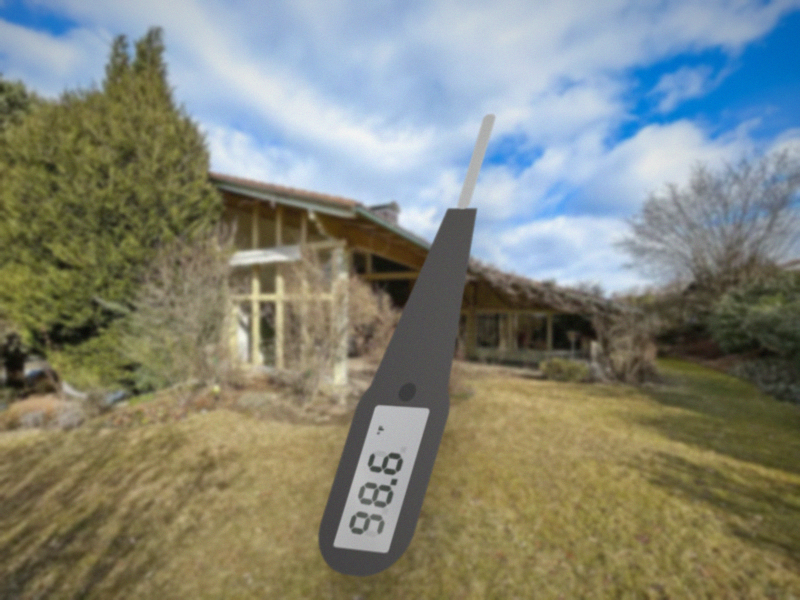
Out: 98.6°F
